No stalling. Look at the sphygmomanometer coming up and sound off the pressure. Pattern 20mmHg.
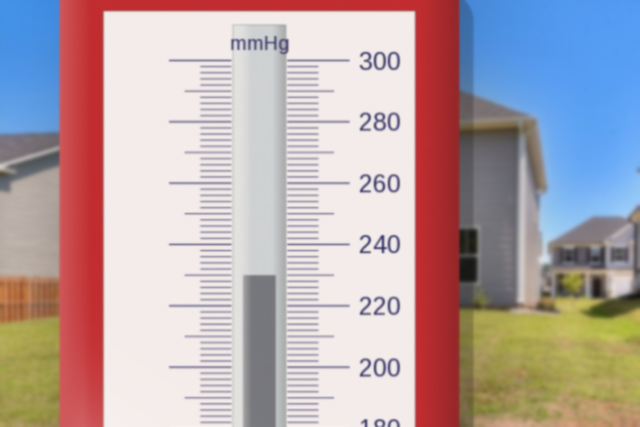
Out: 230mmHg
